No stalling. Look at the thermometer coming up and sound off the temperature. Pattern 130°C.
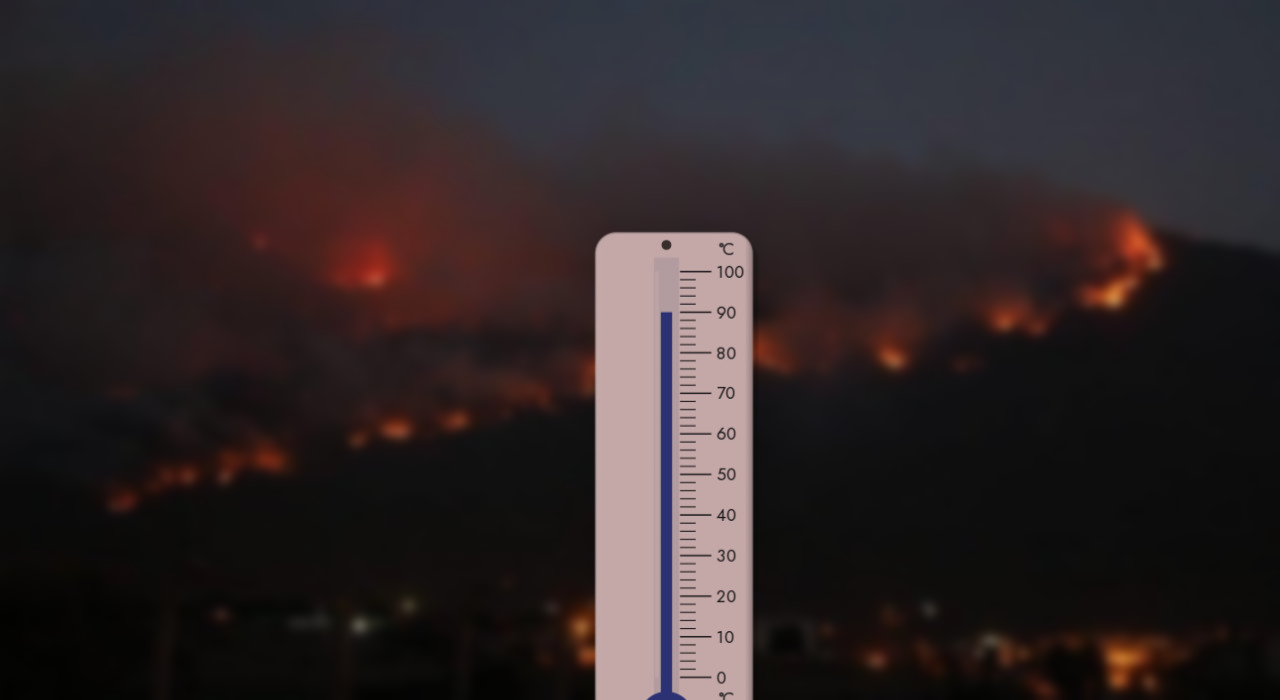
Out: 90°C
